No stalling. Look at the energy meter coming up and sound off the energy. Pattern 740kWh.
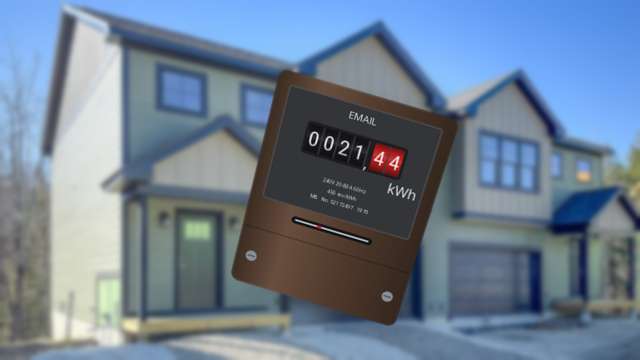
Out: 21.44kWh
